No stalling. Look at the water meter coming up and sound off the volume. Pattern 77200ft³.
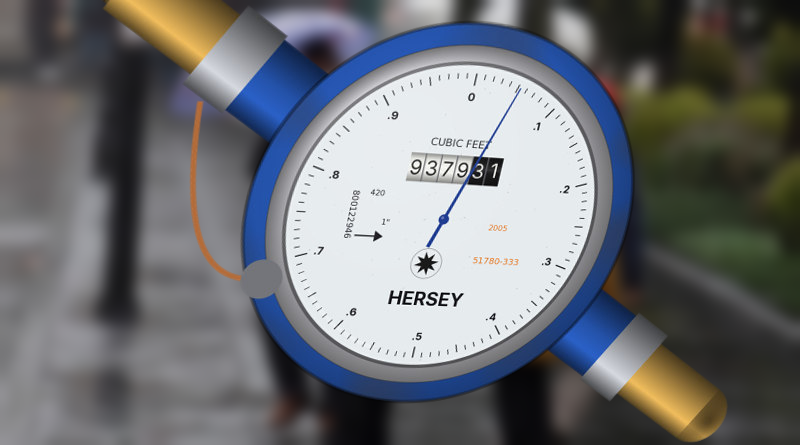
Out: 937931.05ft³
